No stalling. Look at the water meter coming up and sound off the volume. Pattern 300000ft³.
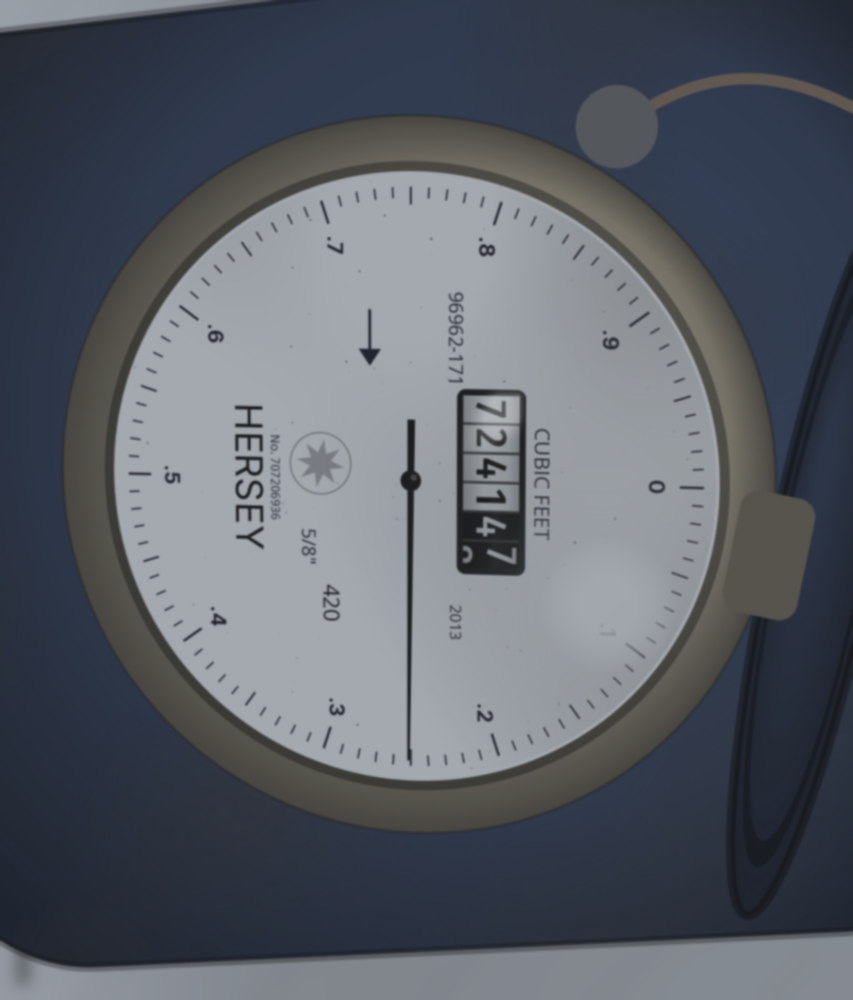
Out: 724147.25ft³
